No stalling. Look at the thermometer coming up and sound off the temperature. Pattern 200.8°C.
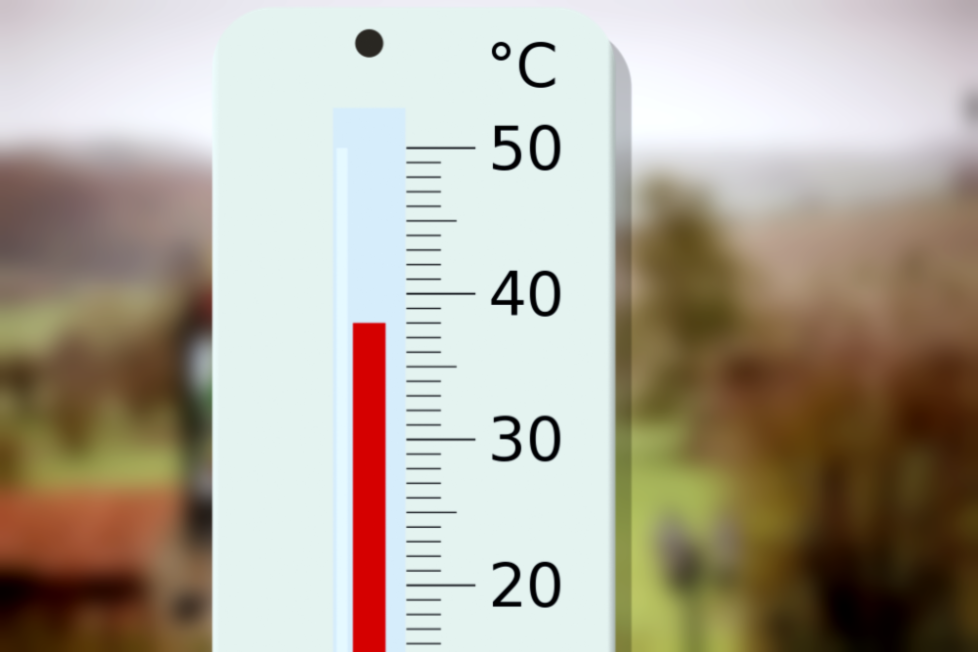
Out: 38°C
